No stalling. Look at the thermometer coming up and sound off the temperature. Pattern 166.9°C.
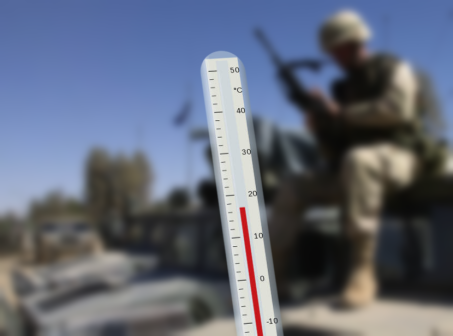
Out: 17°C
